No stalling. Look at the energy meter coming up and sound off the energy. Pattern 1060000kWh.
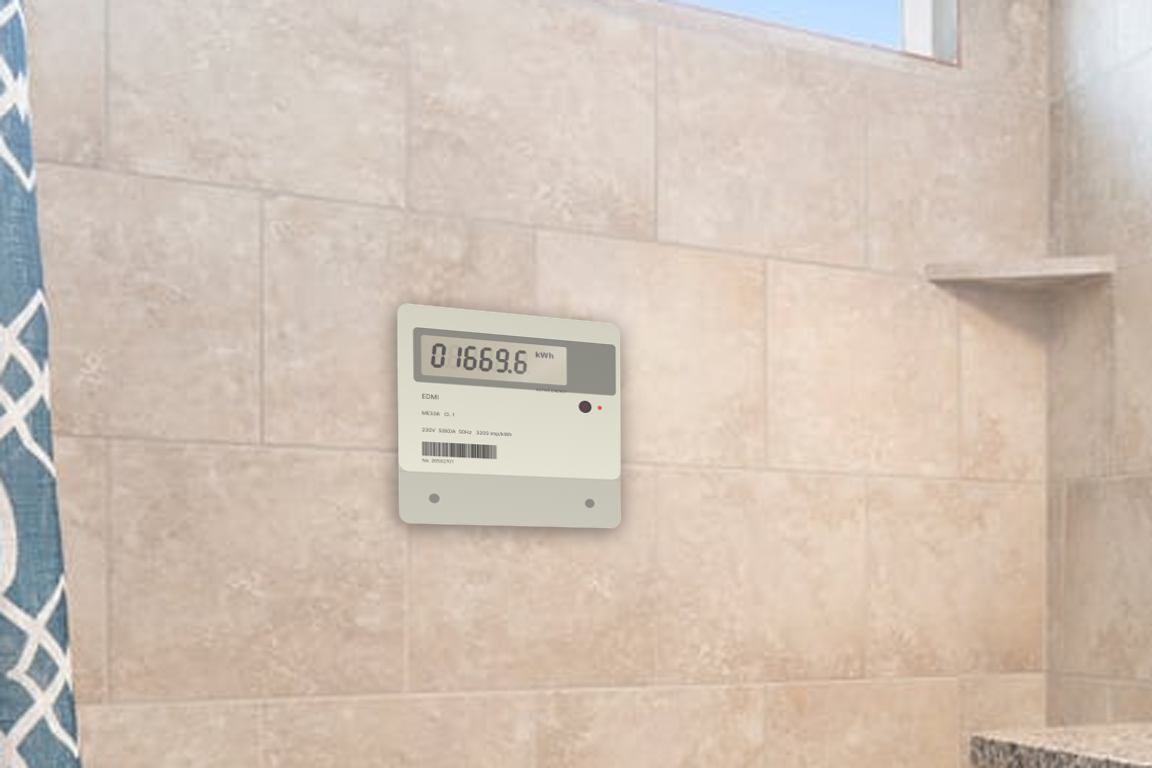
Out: 1669.6kWh
